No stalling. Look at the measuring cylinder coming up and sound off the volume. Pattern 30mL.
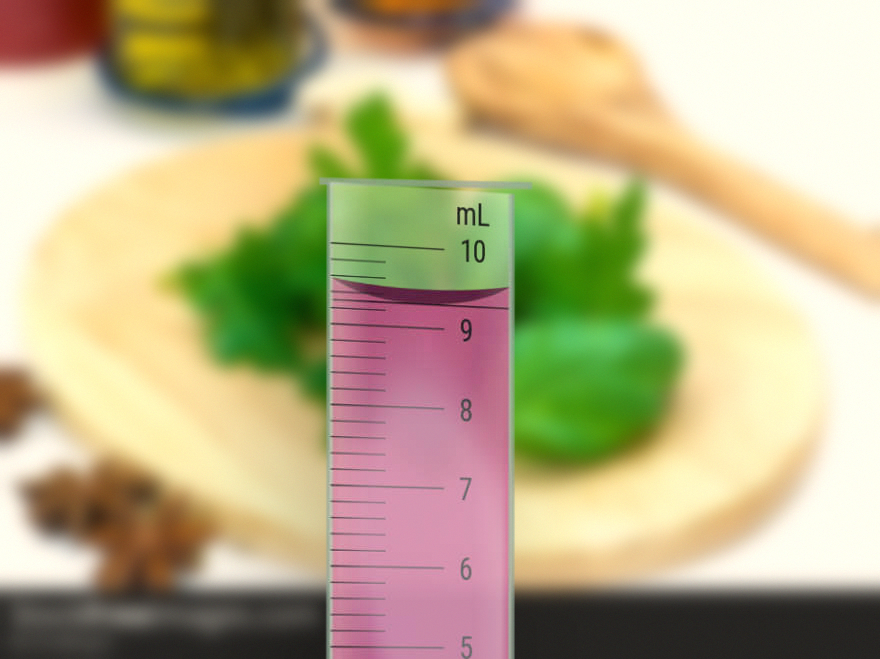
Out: 9.3mL
